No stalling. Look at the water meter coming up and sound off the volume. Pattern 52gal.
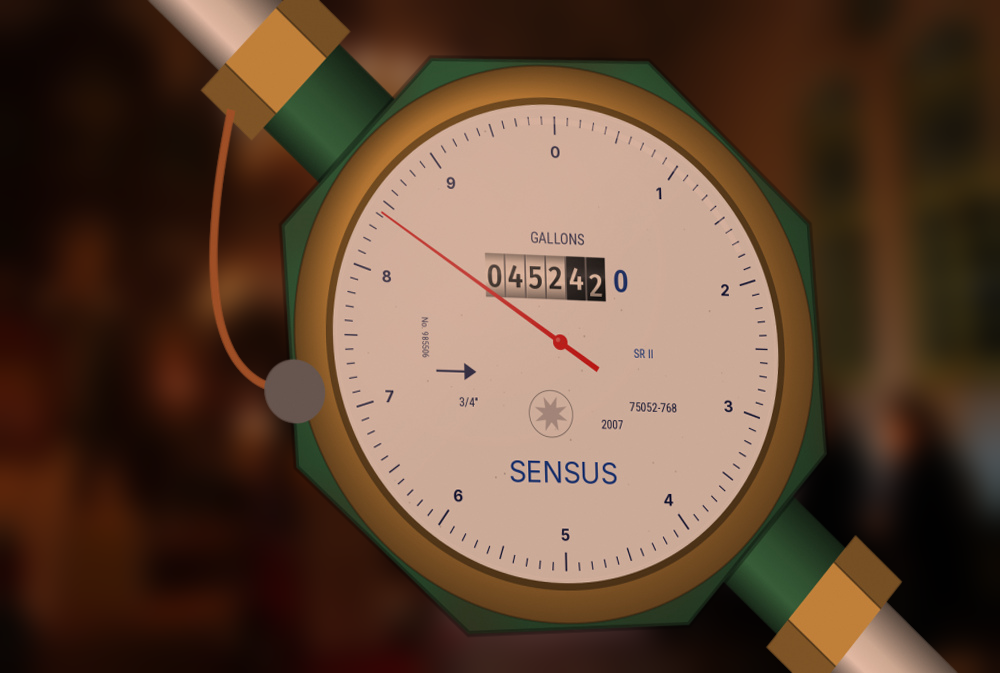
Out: 452418.4gal
